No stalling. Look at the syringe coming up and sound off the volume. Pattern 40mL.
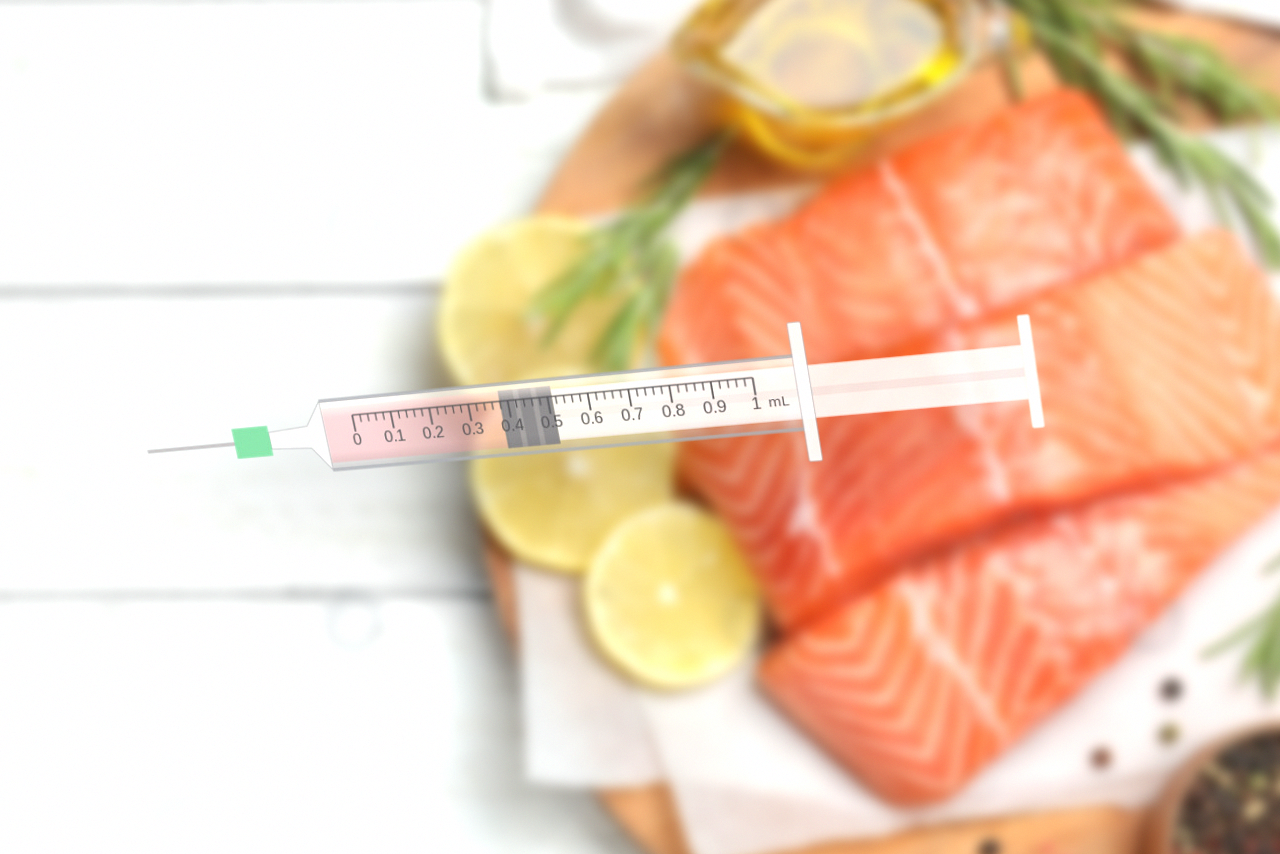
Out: 0.38mL
